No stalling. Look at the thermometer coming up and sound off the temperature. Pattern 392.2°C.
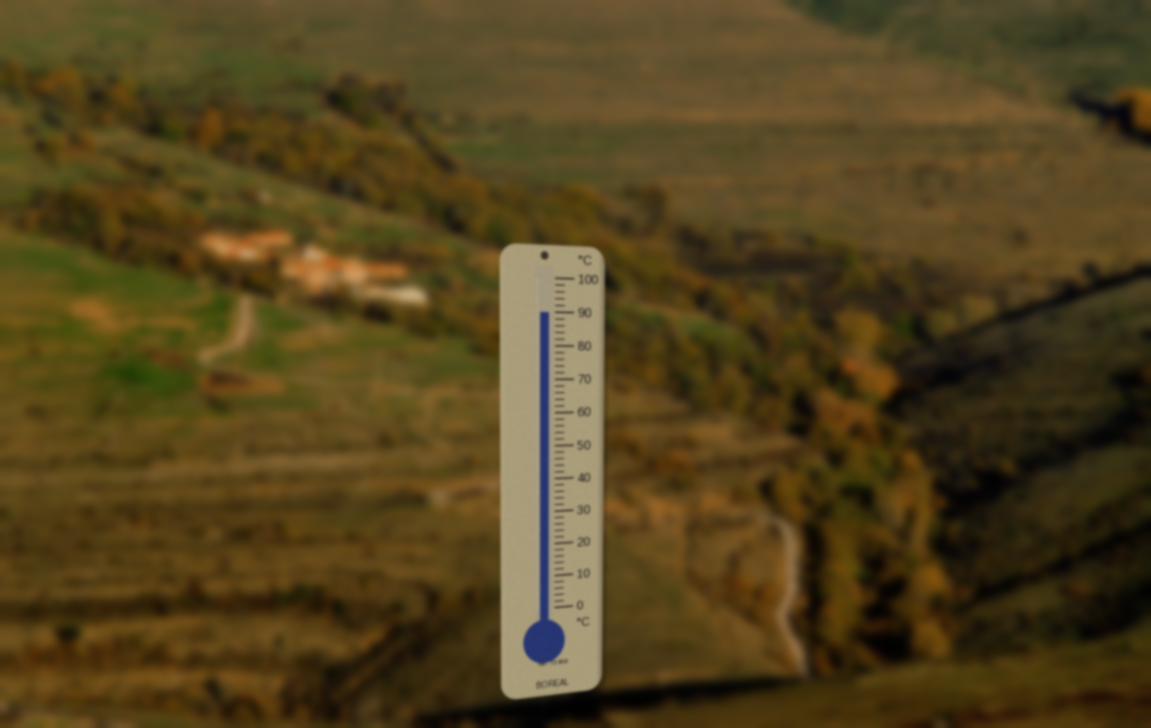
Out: 90°C
